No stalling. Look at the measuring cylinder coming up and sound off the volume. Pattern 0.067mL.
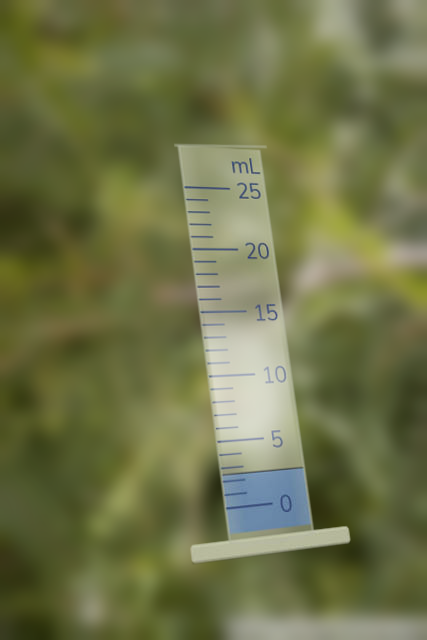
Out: 2.5mL
